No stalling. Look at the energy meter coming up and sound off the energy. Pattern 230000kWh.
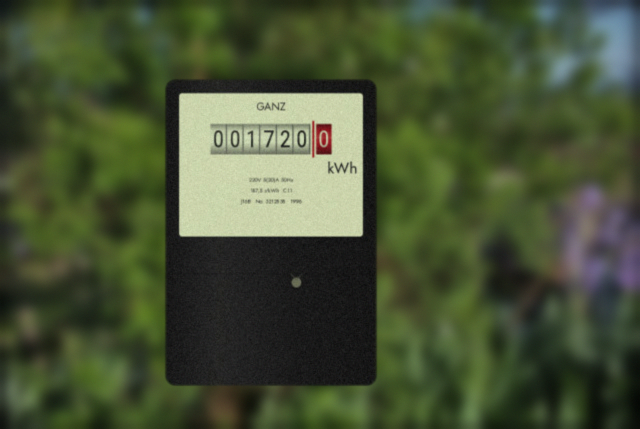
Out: 1720.0kWh
